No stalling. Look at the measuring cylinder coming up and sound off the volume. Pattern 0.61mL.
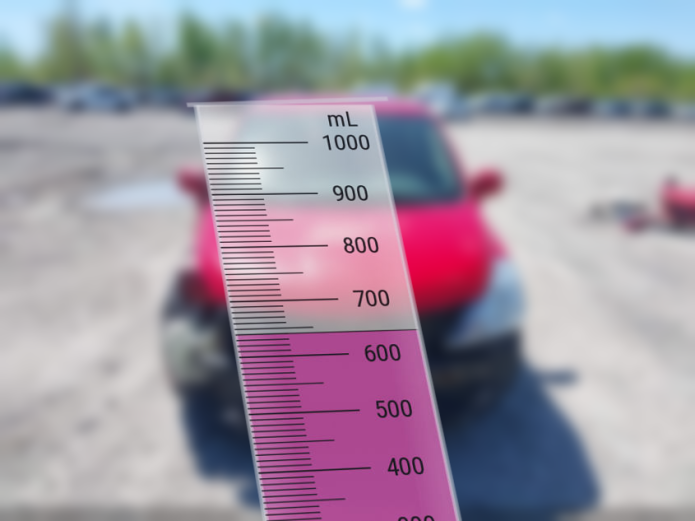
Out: 640mL
